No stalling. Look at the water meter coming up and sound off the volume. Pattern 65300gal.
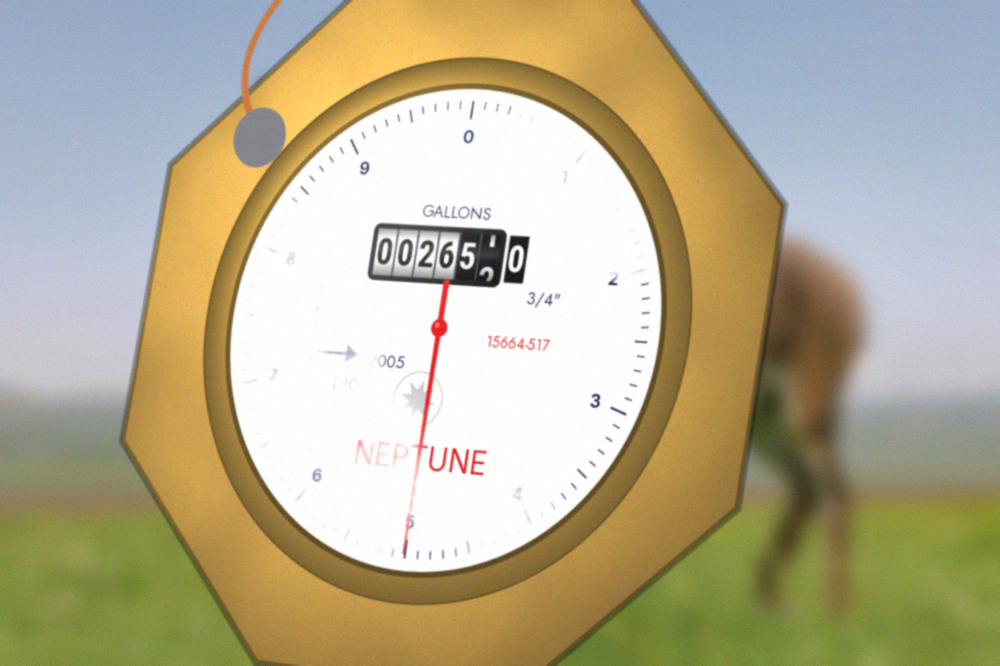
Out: 26515.0gal
